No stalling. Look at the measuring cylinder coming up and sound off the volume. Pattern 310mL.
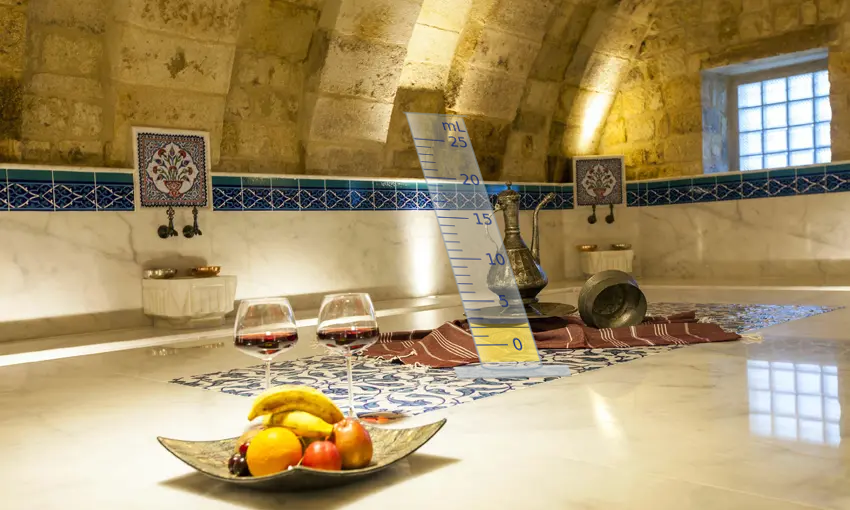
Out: 2mL
